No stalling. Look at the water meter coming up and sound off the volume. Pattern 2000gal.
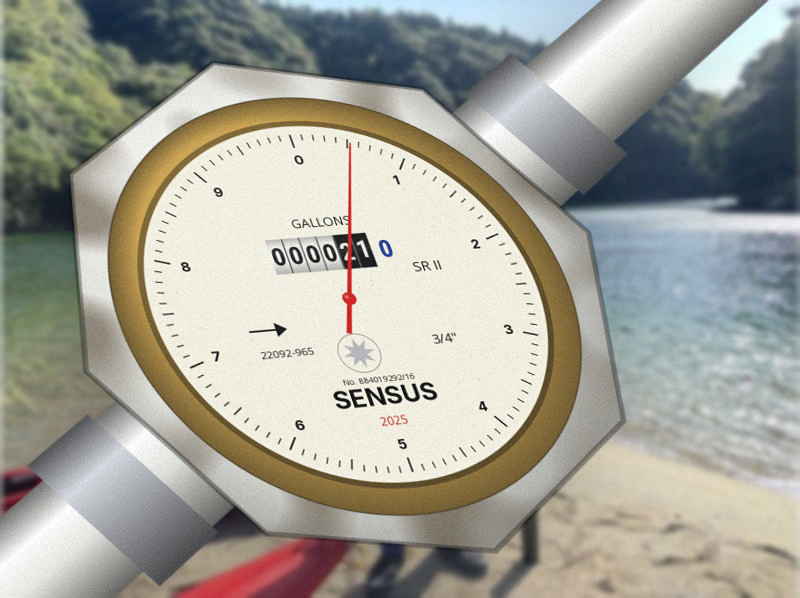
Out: 210.5gal
